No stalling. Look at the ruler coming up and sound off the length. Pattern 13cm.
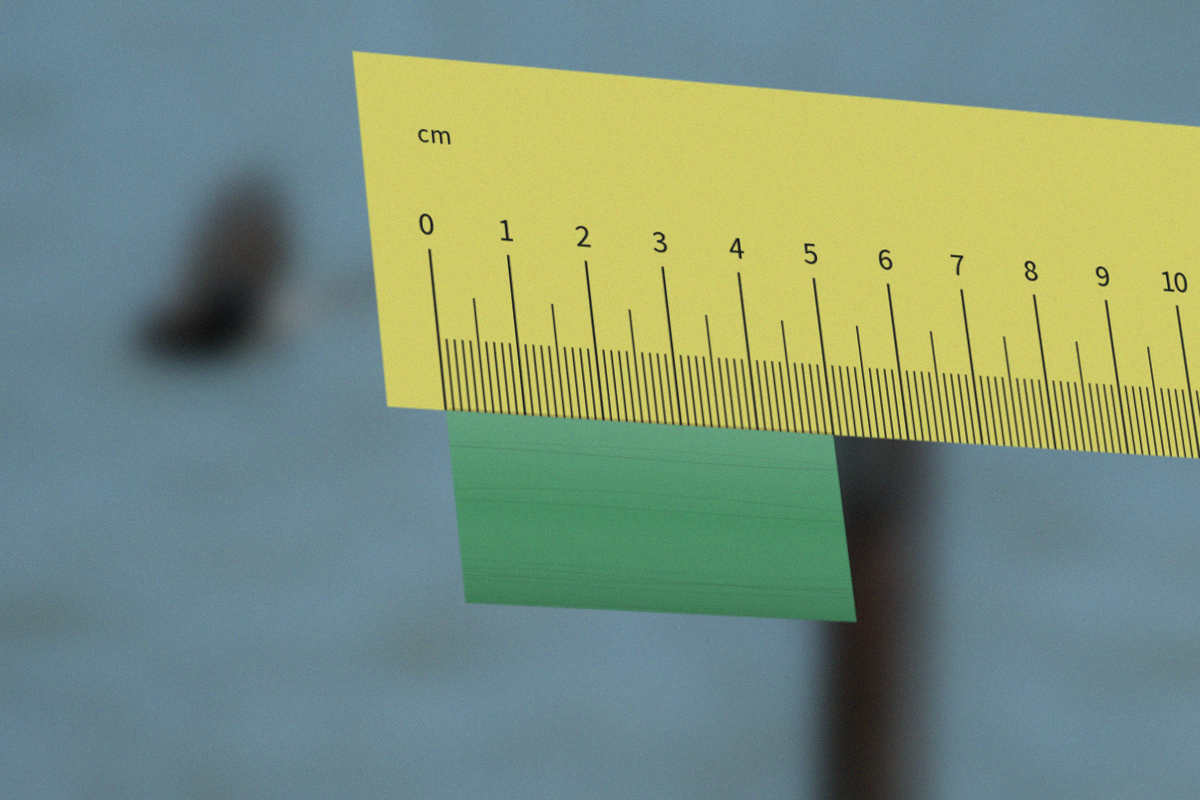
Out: 5cm
